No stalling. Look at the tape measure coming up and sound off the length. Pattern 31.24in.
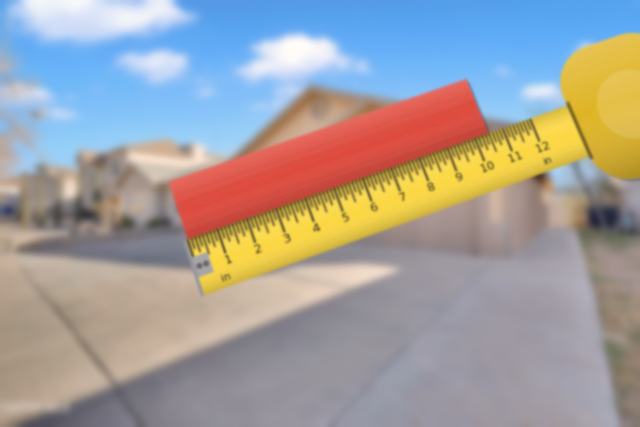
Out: 10.5in
